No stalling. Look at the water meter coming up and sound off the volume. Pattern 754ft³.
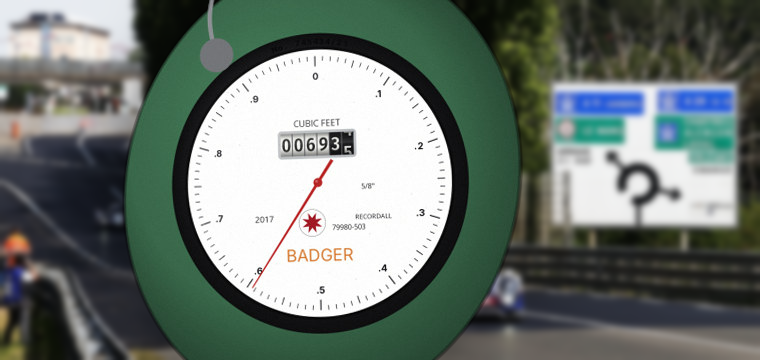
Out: 6934.59ft³
